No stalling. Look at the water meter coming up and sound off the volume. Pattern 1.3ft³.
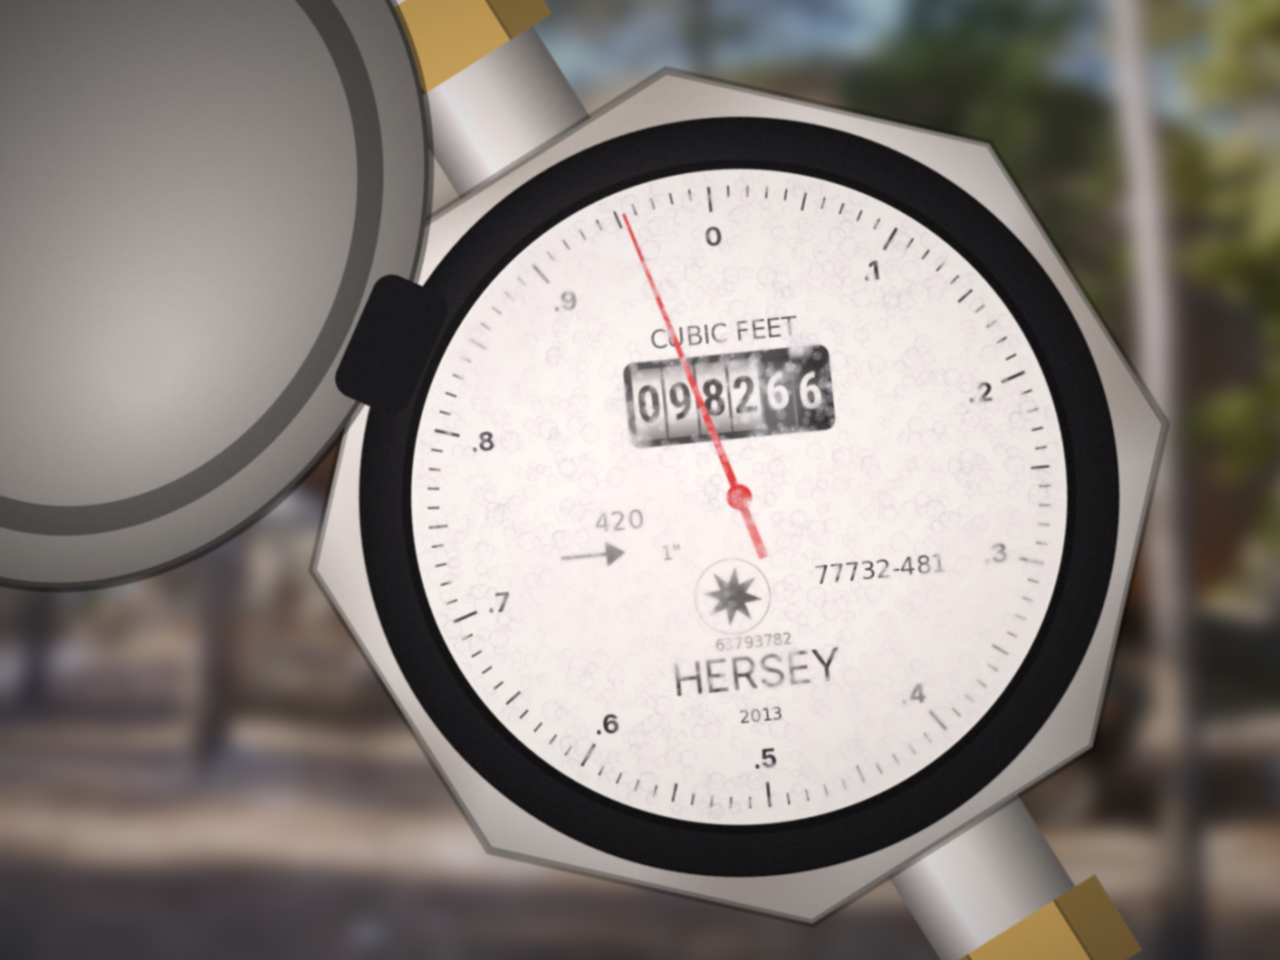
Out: 98265.95ft³
